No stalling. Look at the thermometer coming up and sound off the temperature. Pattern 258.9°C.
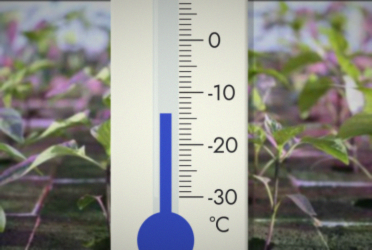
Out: -14°C
